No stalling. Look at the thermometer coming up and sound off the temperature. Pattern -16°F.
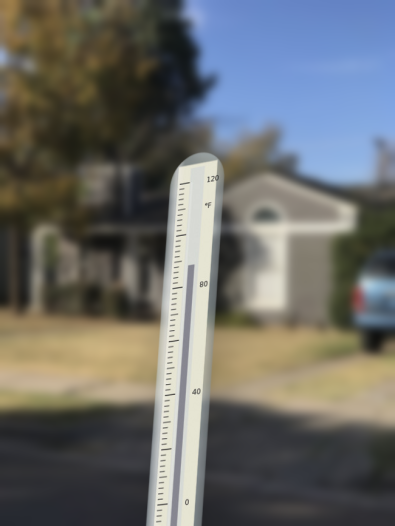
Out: 88°F
